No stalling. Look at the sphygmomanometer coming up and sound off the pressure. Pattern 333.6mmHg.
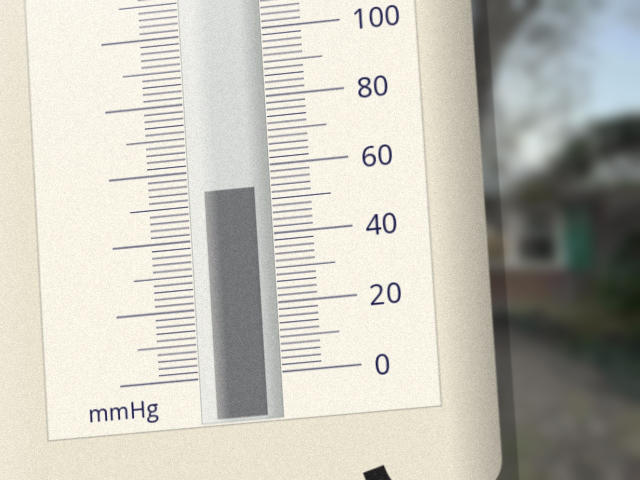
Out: 54mmHg
